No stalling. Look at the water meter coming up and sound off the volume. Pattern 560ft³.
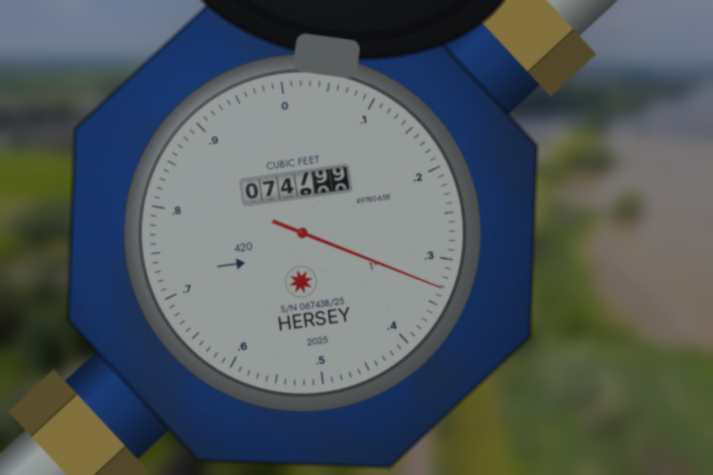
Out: 74799.33ft³
